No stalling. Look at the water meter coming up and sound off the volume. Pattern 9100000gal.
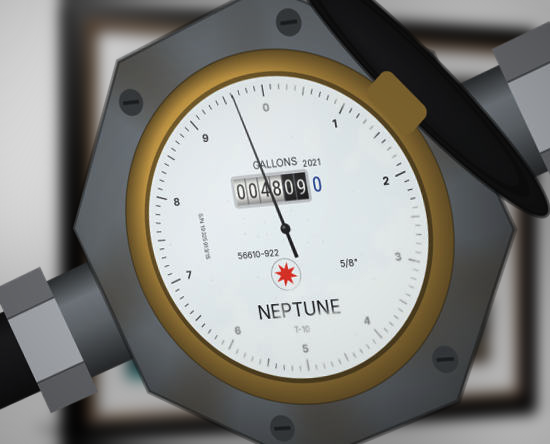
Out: 48089.6gal
